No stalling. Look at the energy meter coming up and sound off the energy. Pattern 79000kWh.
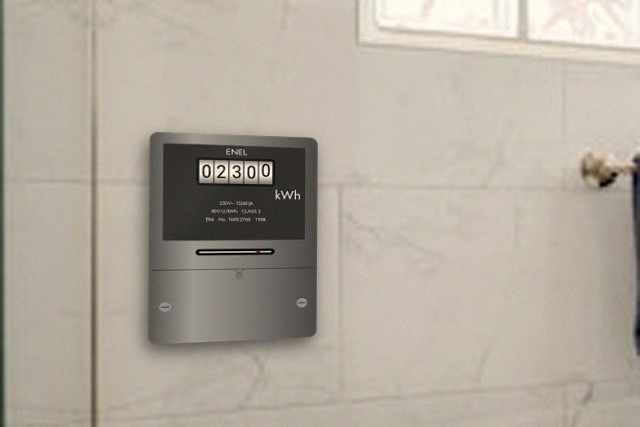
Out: 2300kWh
